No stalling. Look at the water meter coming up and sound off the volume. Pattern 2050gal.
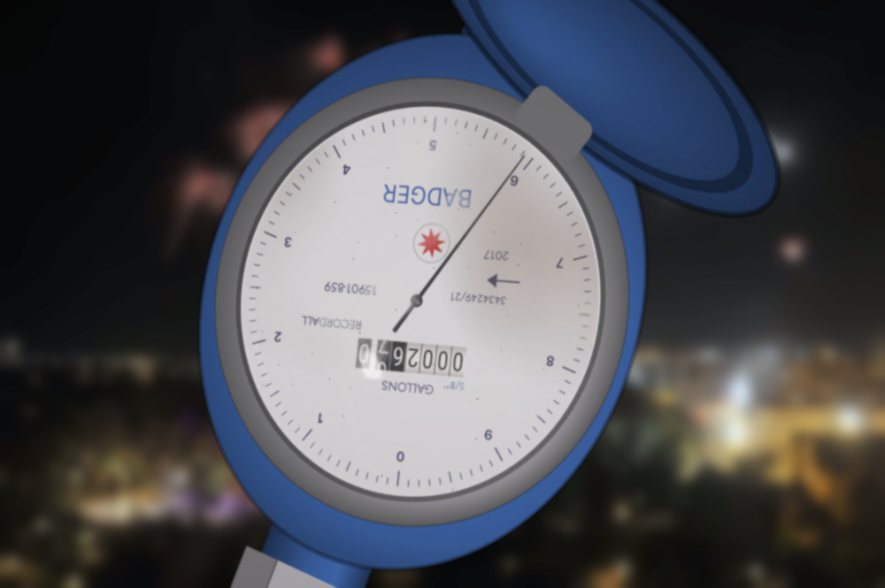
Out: 2665.9gal
